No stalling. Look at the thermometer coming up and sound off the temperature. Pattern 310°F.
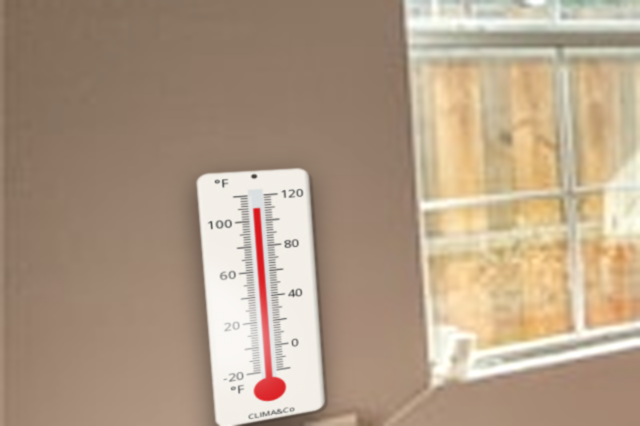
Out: 110°F
